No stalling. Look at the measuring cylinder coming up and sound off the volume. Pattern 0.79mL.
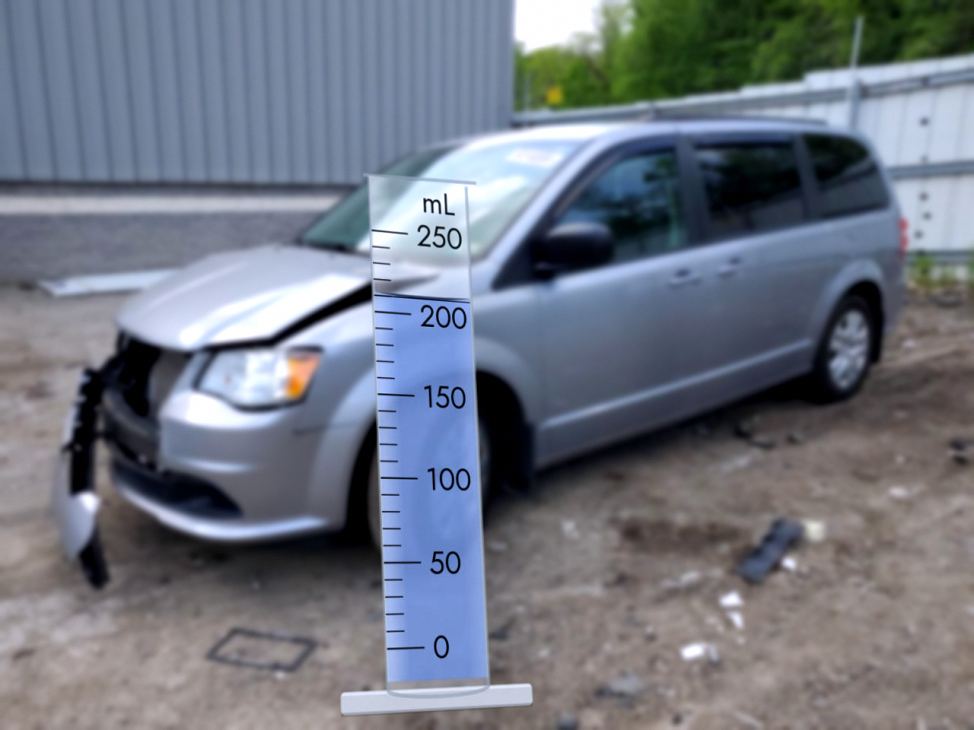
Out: 210mL
